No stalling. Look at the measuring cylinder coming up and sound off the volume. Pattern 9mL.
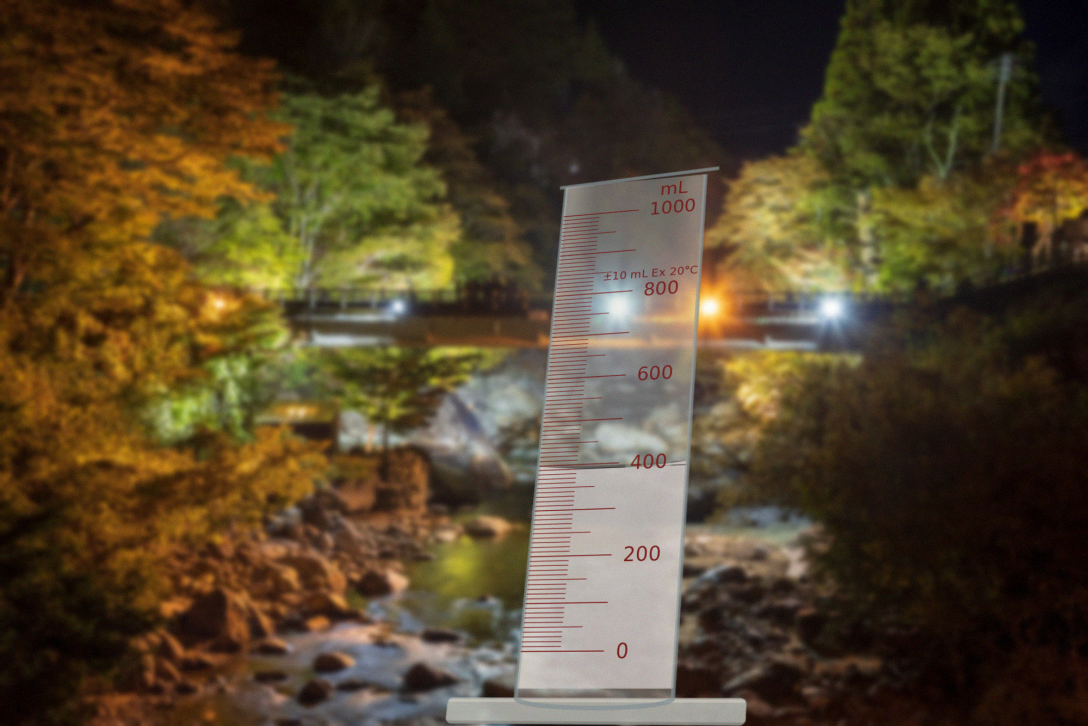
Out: 390mL
